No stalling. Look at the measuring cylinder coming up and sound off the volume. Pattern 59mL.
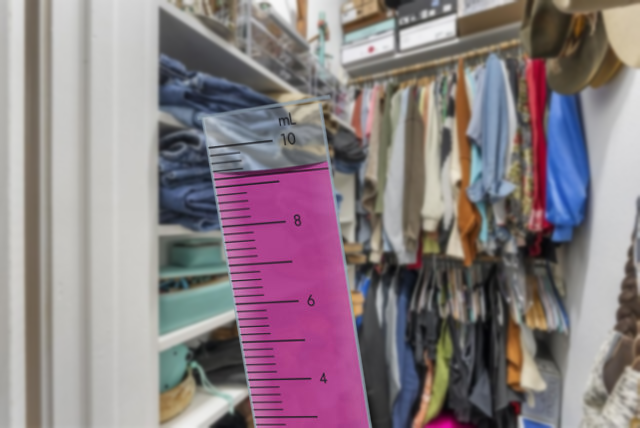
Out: 9.2mL
